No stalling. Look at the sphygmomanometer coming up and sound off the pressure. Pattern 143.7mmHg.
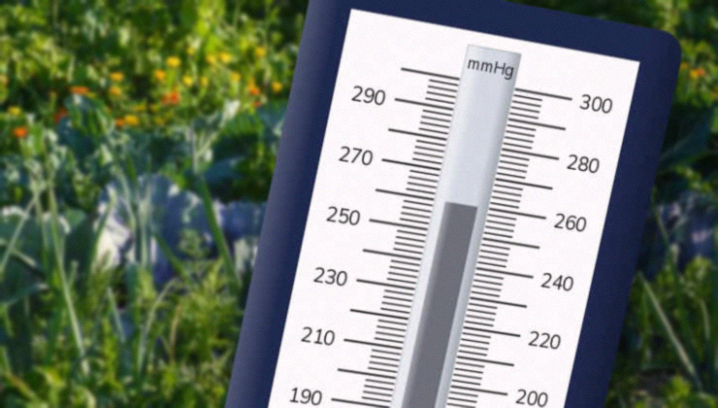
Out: 260mmHg
